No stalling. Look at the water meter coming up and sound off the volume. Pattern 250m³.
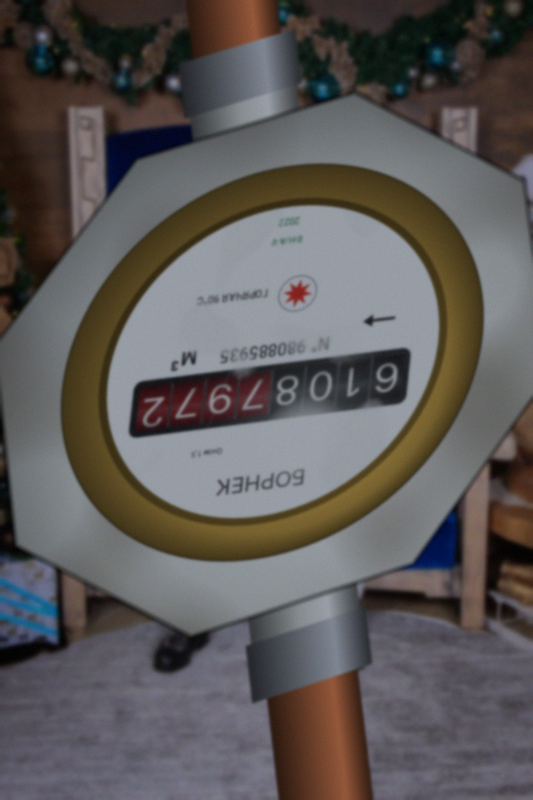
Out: 6108.7972m³
